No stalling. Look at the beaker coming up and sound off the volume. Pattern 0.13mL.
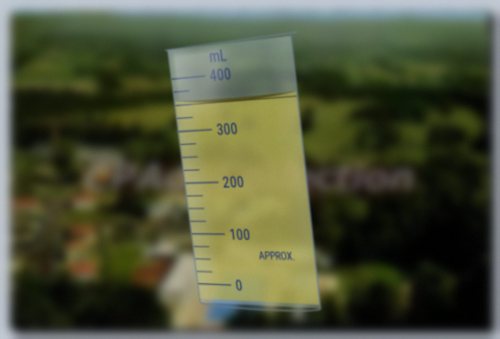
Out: 350mL
